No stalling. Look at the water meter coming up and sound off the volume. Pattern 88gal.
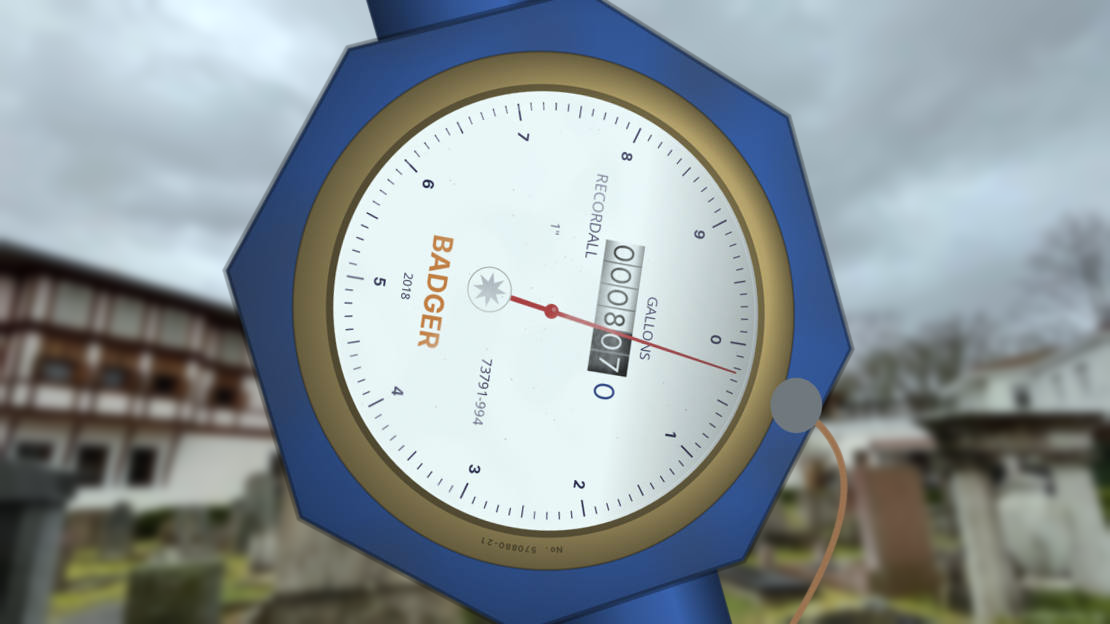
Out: 8070.2gal
